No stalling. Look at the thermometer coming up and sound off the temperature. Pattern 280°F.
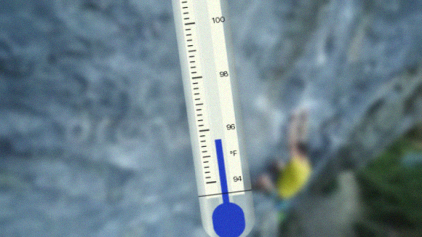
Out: 95.6°F
